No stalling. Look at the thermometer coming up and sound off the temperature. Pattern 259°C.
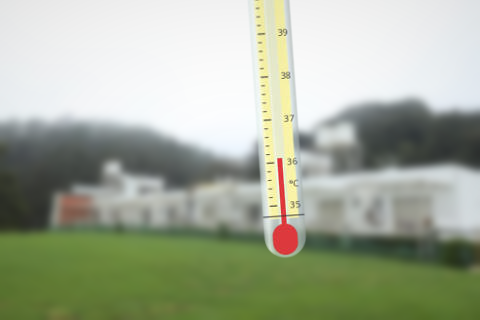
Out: 36.1°C
